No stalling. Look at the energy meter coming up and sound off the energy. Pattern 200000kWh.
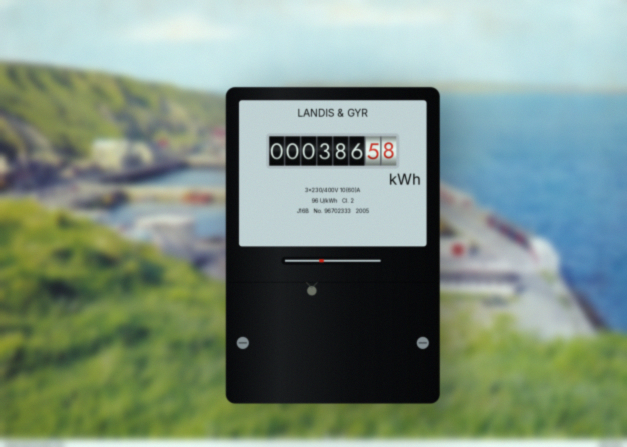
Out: 386.58kWh
